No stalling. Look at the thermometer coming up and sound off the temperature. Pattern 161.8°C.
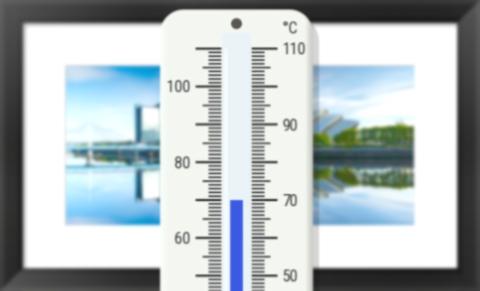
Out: 70°C
